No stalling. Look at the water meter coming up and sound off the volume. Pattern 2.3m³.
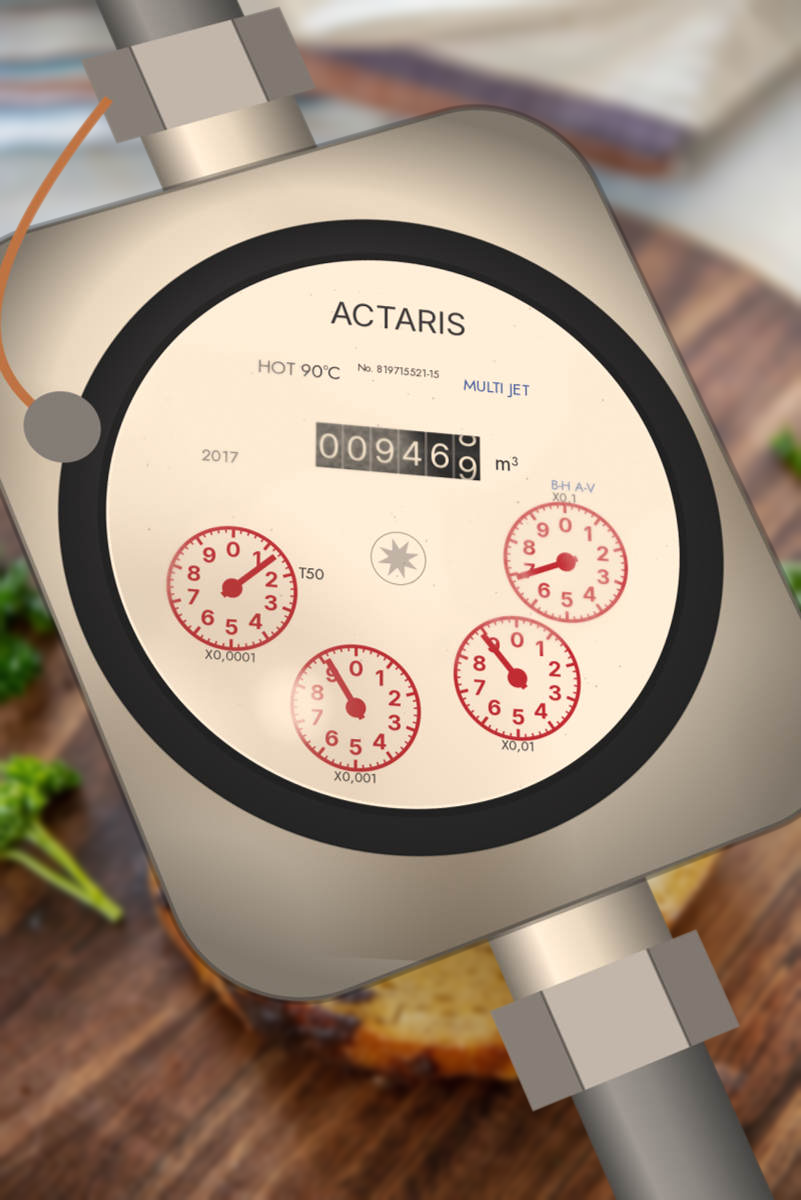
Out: 9468.6891m³
